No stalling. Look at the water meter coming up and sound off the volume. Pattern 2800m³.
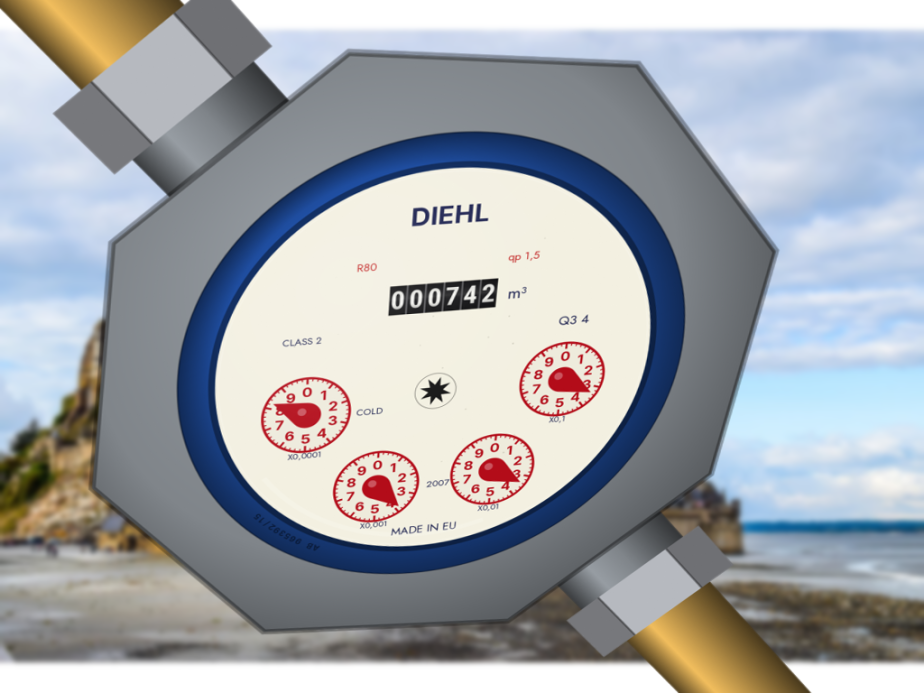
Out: 742.3338m³
